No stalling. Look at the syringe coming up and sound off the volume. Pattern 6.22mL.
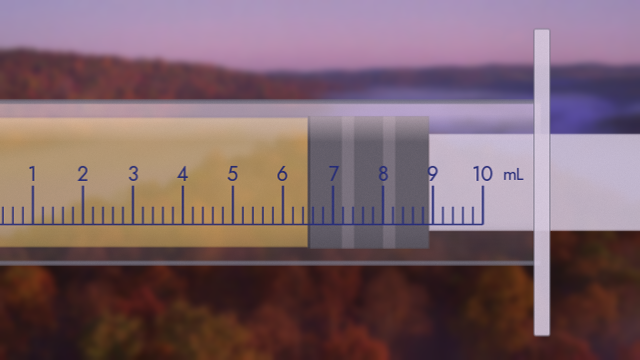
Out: 6.5mL
